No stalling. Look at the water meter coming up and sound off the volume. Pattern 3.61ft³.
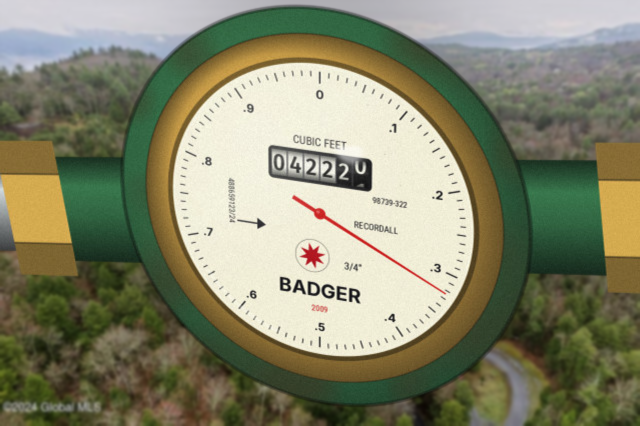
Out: 42220.32ft³
